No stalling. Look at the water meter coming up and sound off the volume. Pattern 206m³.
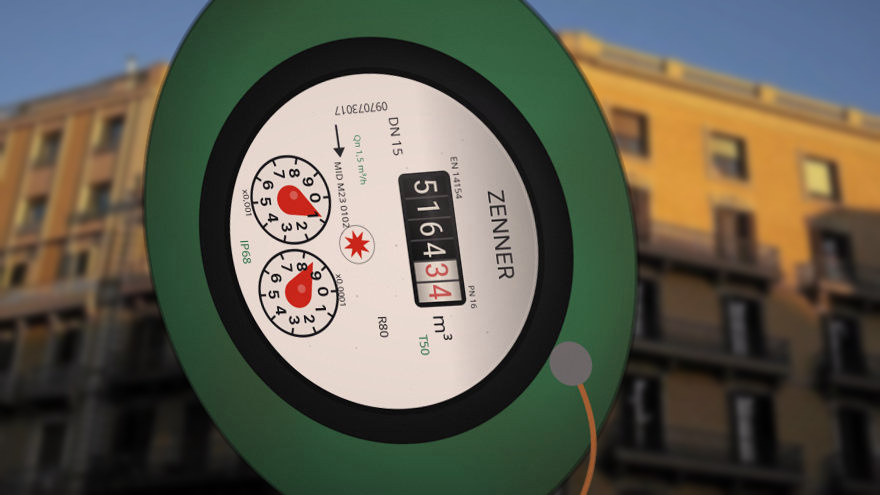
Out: 5164.3408m³
